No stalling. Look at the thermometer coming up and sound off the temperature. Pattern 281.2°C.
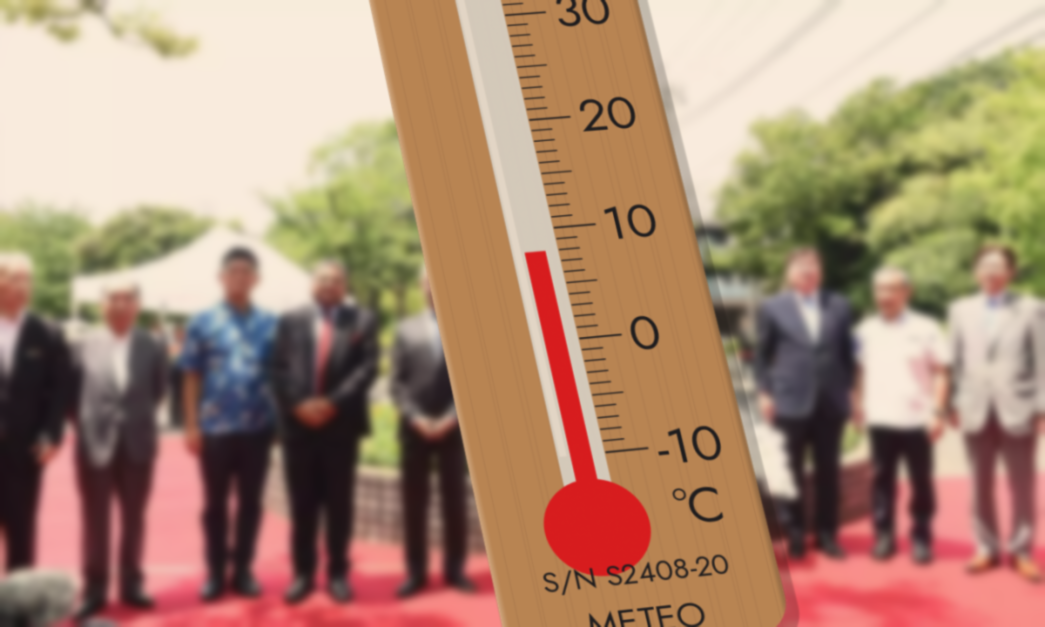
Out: 8°C
